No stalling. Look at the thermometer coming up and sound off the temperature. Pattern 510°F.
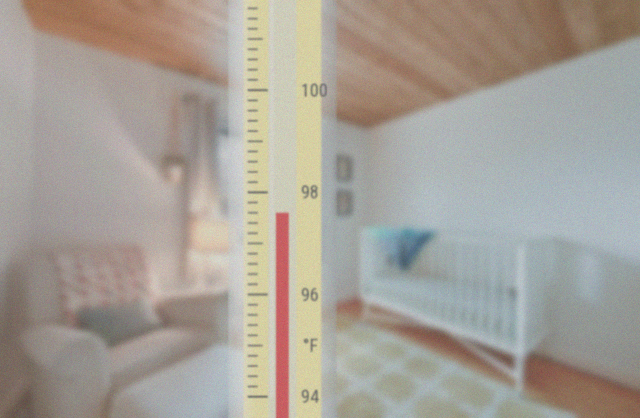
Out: 97.6°F
